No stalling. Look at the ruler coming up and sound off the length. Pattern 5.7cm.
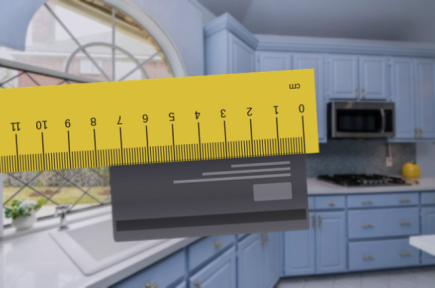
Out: 7.5cm
